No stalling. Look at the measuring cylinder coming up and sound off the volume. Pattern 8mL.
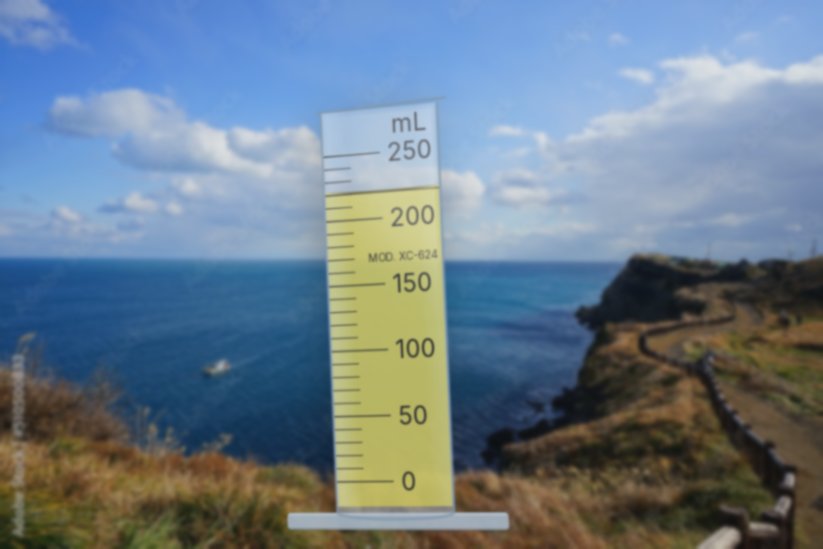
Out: 220mL
